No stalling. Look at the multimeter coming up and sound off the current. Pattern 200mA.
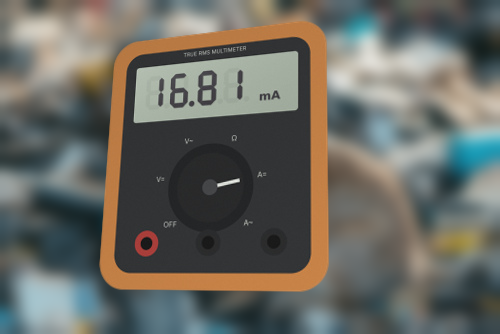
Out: 16.81mA
